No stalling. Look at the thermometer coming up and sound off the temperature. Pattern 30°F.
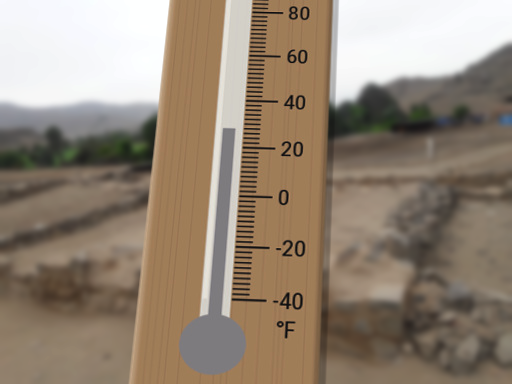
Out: 28°F
